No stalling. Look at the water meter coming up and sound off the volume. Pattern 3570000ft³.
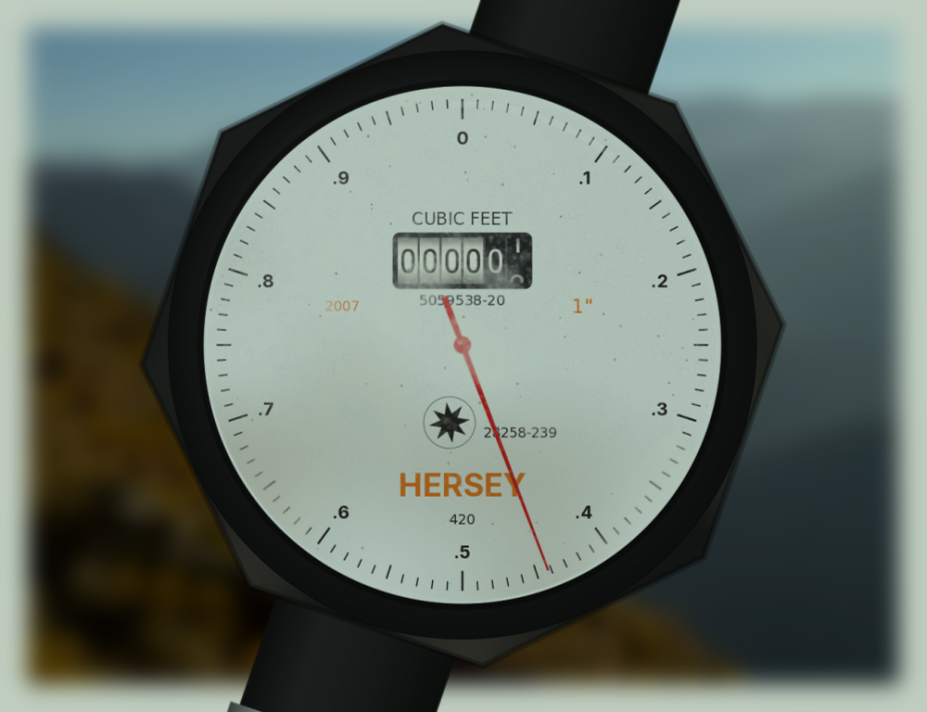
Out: 1.44ft³
